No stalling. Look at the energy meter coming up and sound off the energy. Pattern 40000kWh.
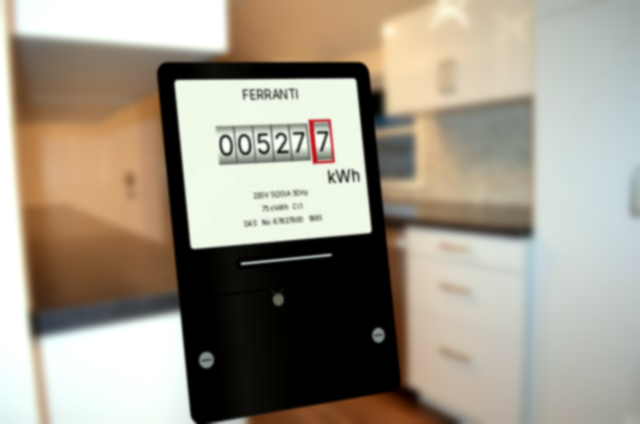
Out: 527.7kWh
